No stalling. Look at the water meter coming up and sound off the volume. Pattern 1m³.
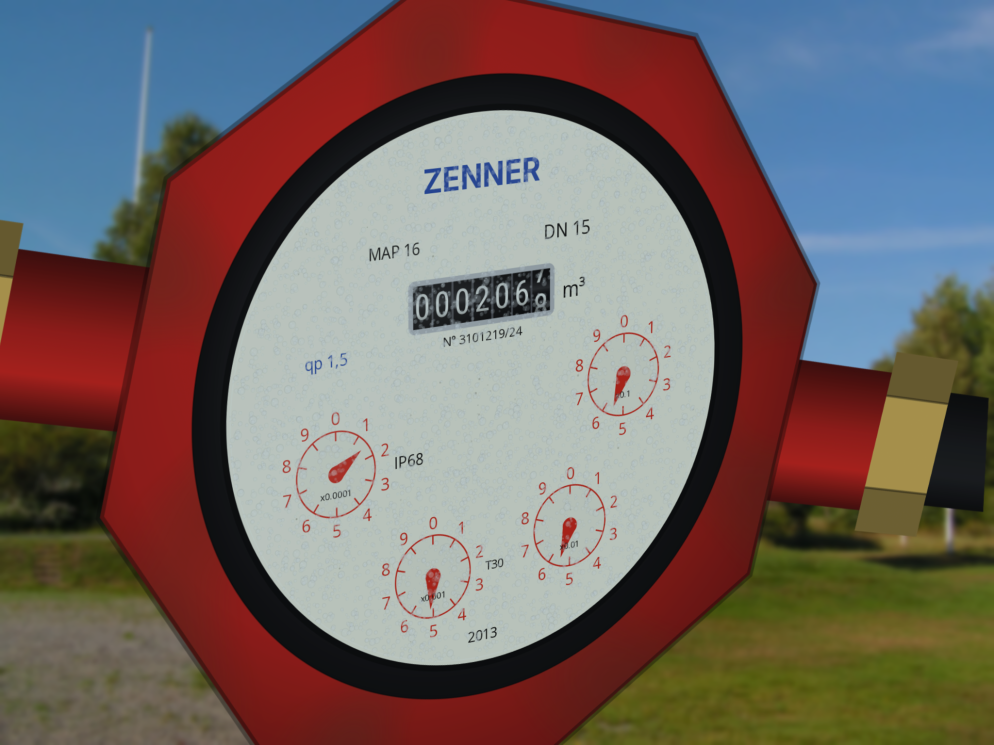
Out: 2067.5551m³
